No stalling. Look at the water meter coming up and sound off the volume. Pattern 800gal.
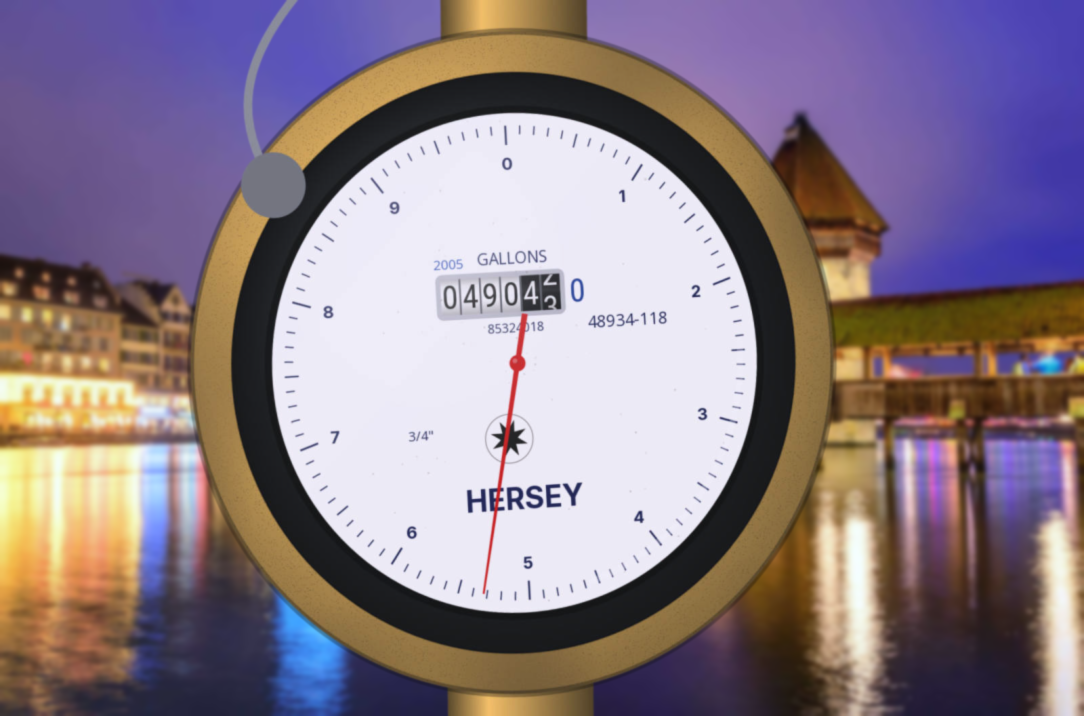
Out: 490425.3gal
